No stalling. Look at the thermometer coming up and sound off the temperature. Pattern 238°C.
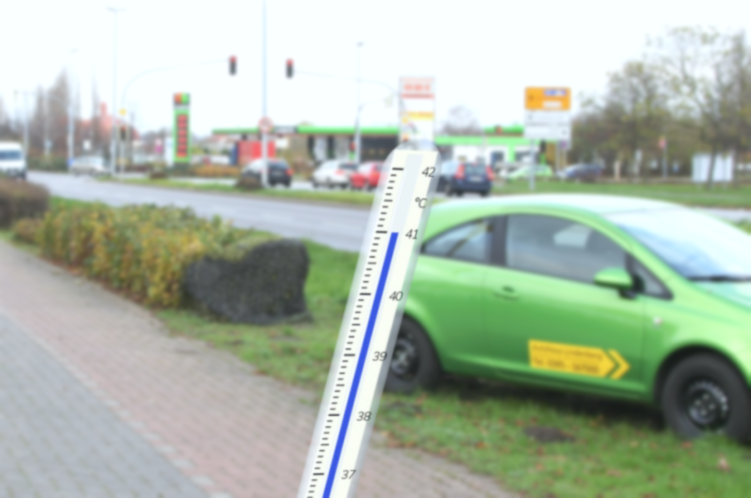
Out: 41°C
